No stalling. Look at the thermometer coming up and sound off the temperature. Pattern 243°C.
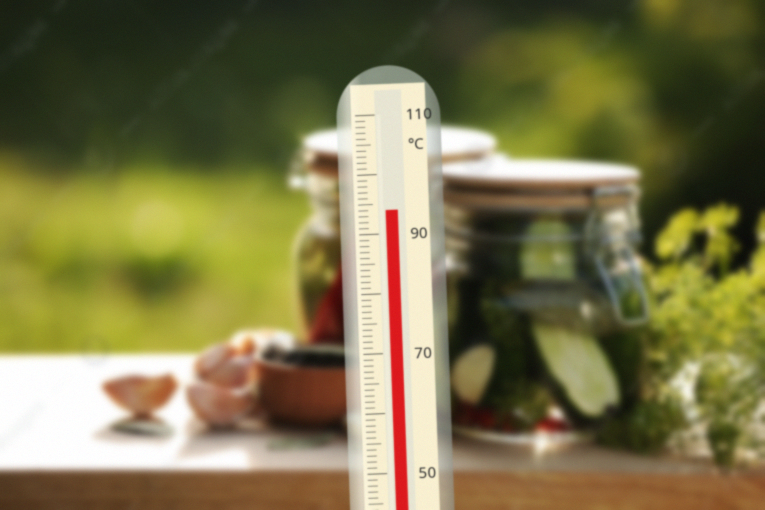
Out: 94°C
